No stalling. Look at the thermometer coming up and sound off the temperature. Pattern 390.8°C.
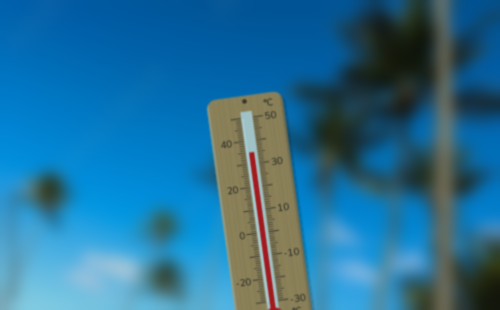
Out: 35°C
